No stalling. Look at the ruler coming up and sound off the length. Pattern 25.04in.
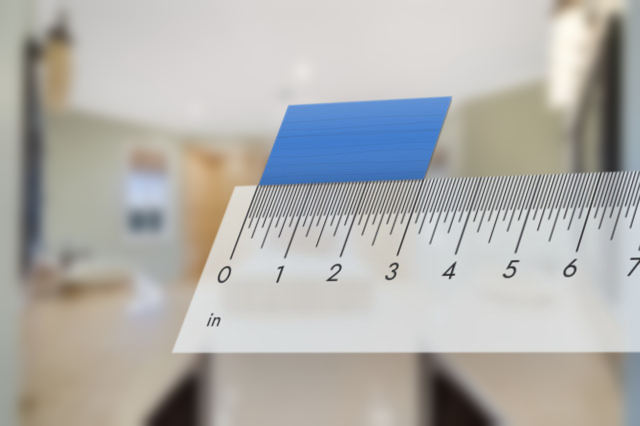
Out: 3in
